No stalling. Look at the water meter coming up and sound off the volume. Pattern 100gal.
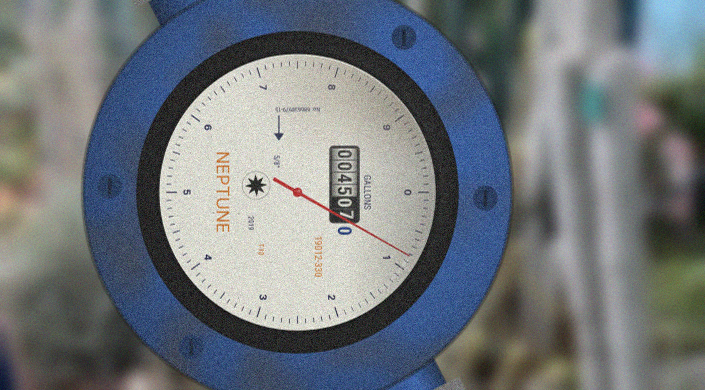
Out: 45070.8gal
